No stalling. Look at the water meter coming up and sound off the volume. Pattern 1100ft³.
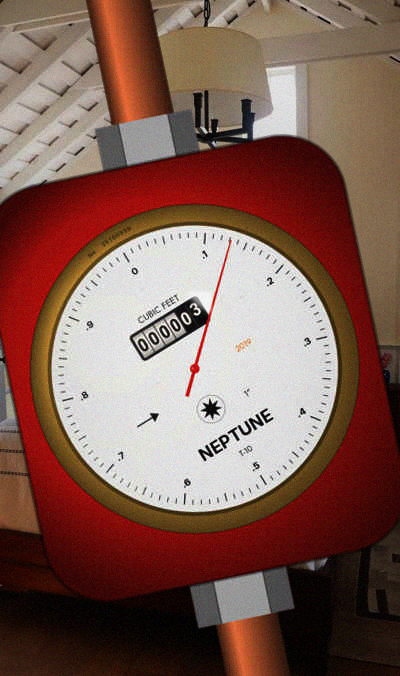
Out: 3.13ft³
